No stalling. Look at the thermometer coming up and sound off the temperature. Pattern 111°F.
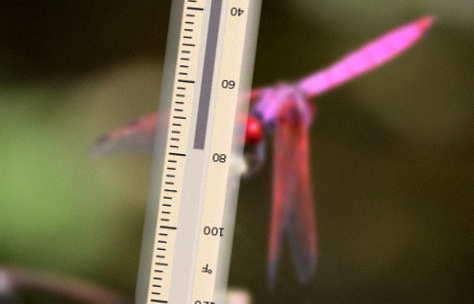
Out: 78°F
